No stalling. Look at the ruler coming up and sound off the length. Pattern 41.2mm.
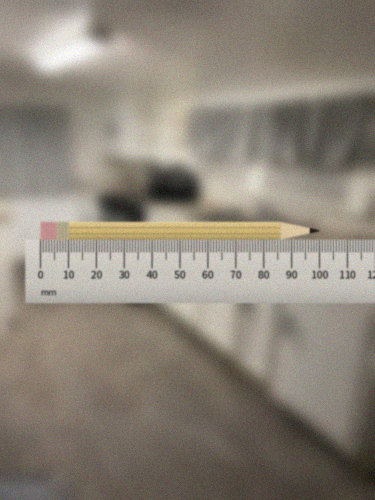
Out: 100mm
